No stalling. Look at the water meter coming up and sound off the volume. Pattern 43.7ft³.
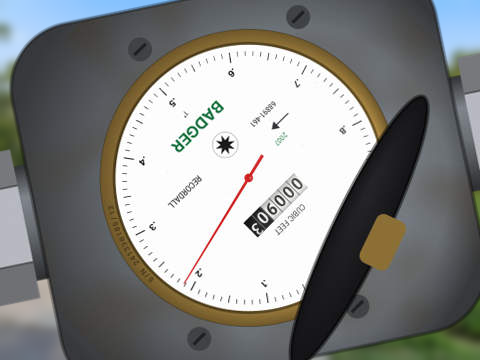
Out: 903.21ft³
